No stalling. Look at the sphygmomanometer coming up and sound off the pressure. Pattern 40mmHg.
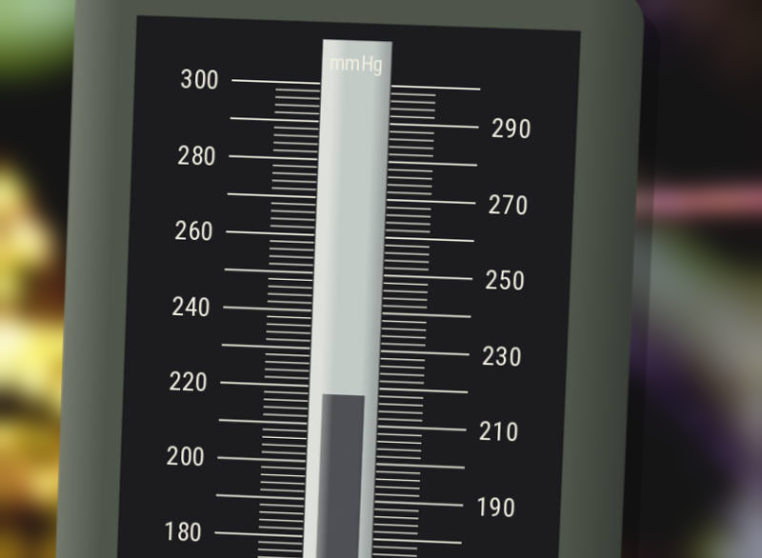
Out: 218mmHg
